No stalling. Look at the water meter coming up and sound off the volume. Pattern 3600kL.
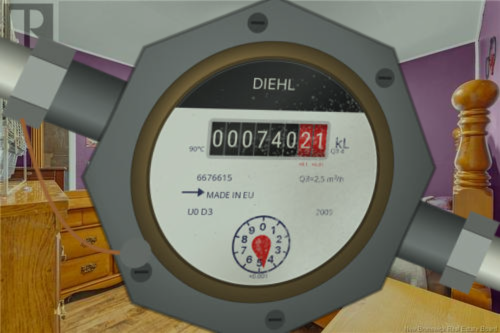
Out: 740.214kL
